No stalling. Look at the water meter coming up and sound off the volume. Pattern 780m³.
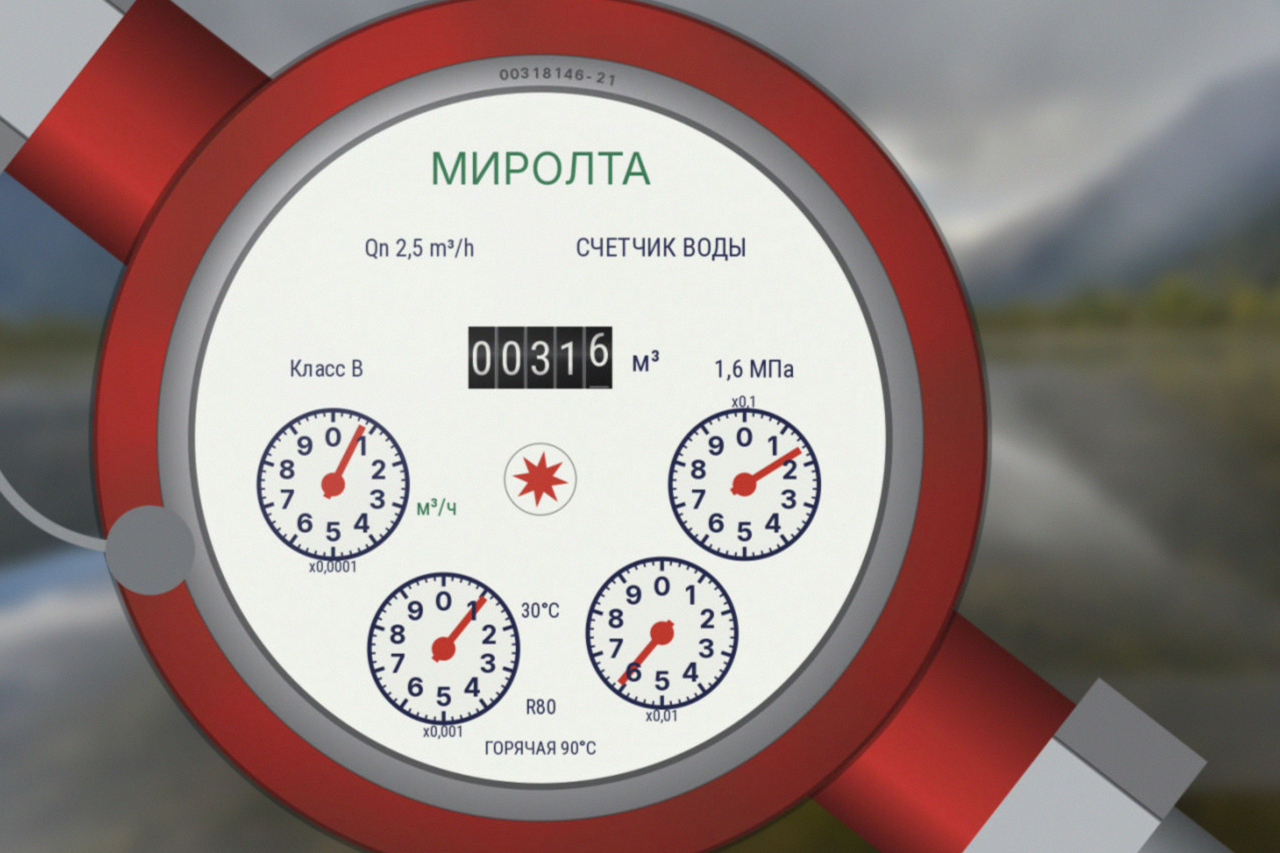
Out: 316.1610m³
